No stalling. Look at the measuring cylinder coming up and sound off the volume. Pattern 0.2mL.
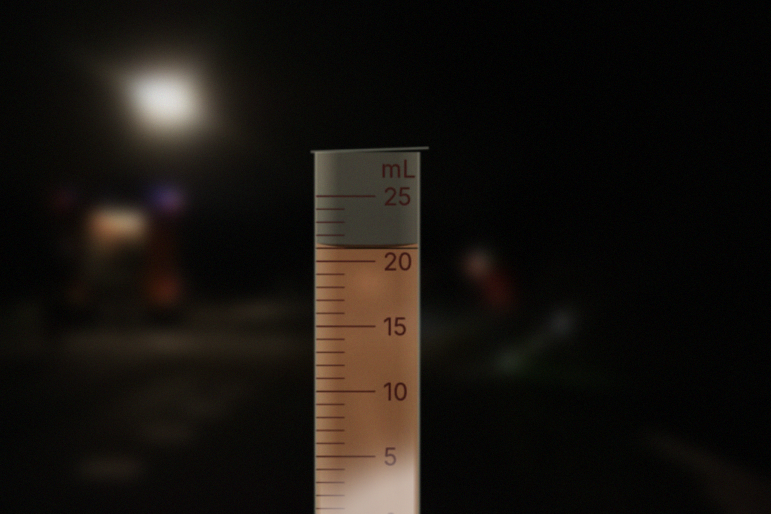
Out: 21mL
